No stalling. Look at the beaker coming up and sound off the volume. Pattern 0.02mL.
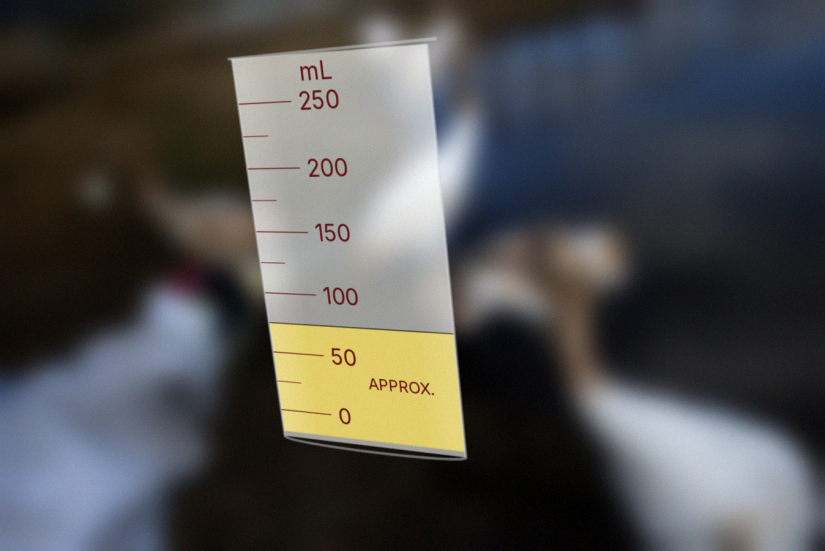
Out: 75mL
